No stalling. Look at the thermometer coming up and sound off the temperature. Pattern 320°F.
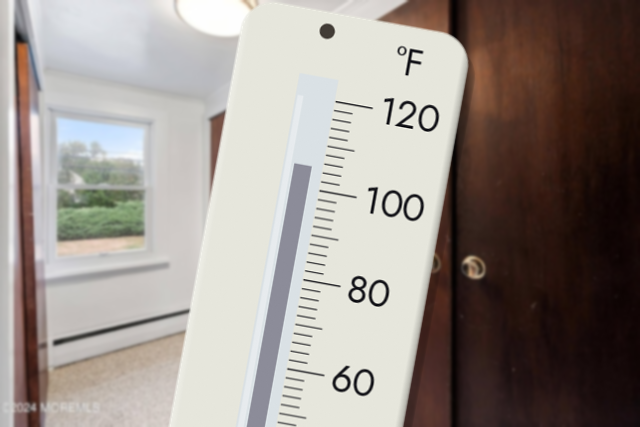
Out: 105°F
